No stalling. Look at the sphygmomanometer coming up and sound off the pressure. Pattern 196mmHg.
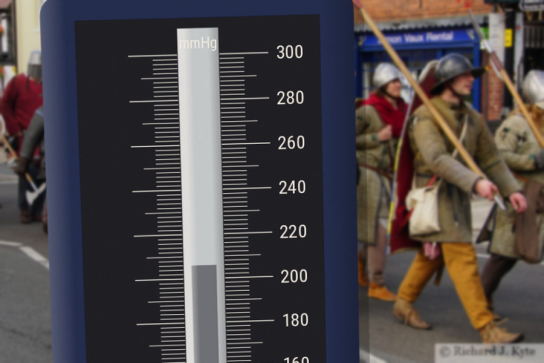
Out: 206mmHg
